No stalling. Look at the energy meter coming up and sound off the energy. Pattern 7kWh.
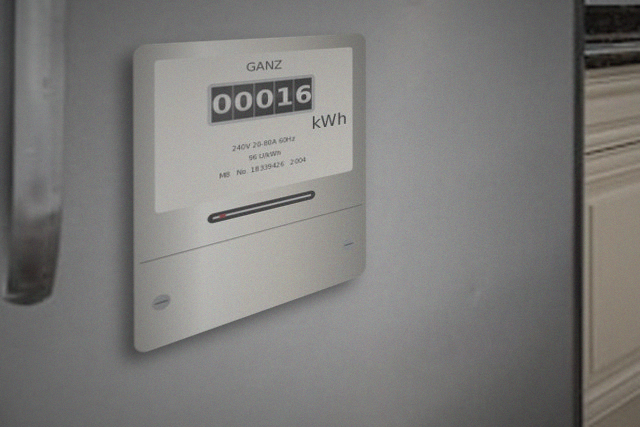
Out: 16kWh
